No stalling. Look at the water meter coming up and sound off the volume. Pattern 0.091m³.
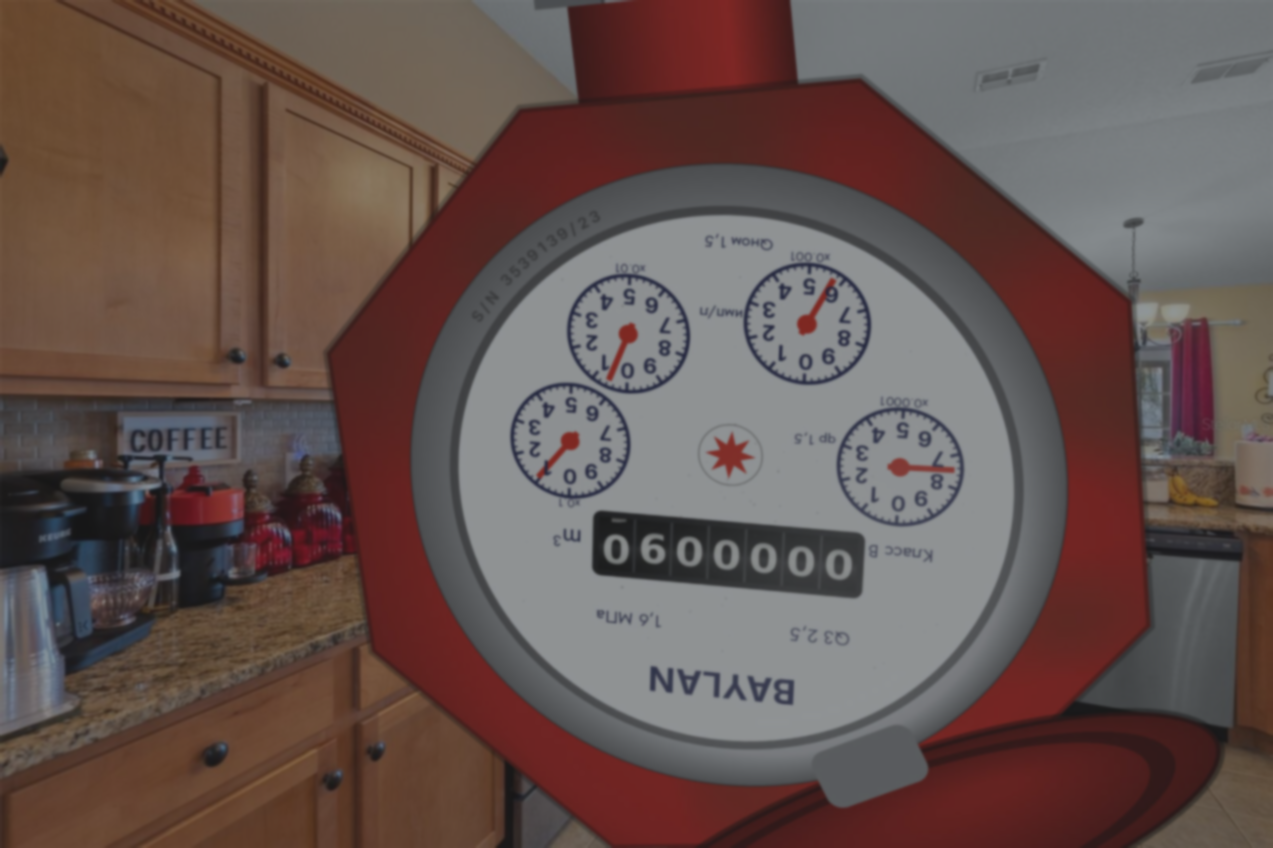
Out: 90.1057m³
